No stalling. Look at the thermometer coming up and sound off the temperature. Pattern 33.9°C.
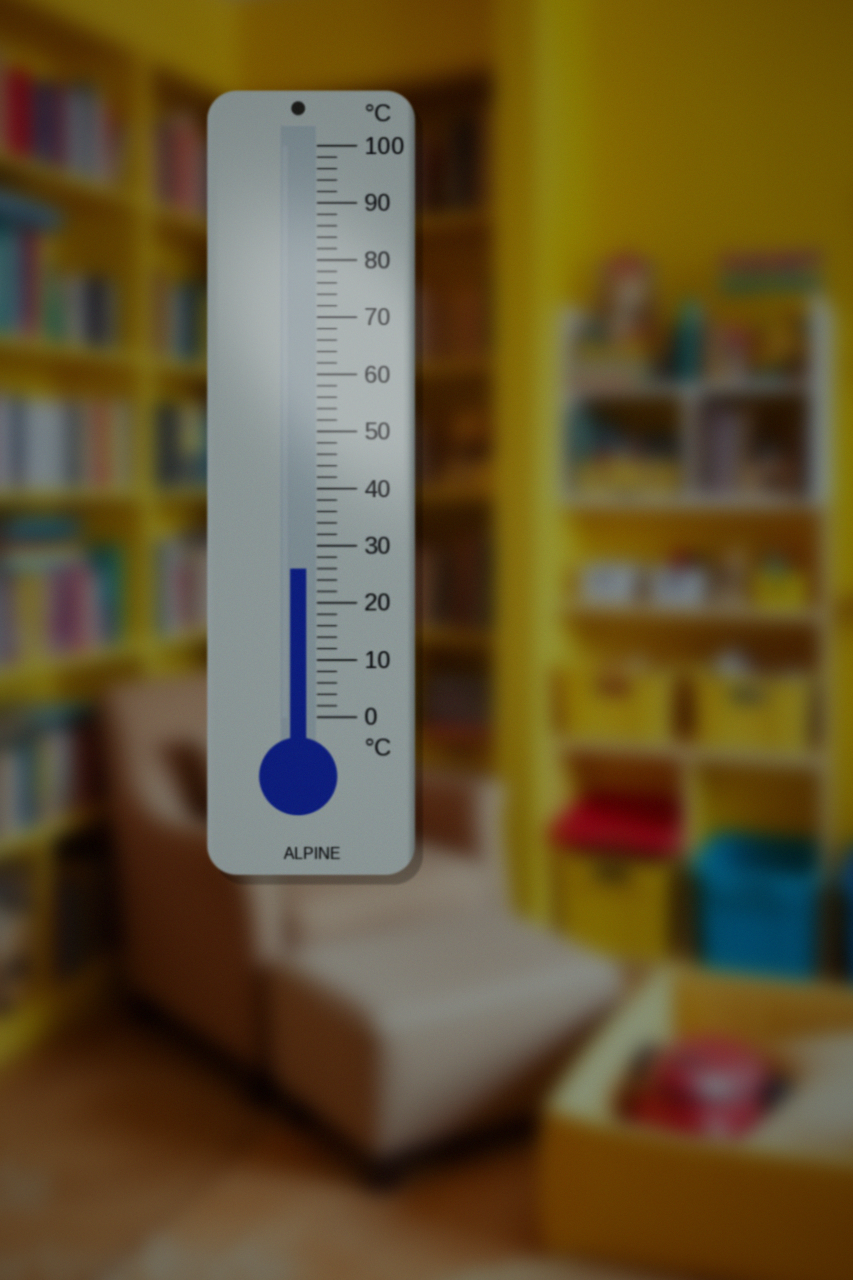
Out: 26°C
